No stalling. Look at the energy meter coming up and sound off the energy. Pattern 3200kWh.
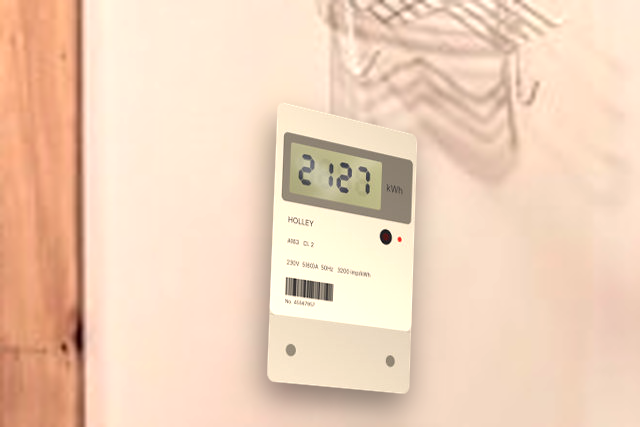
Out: 2127kWh
